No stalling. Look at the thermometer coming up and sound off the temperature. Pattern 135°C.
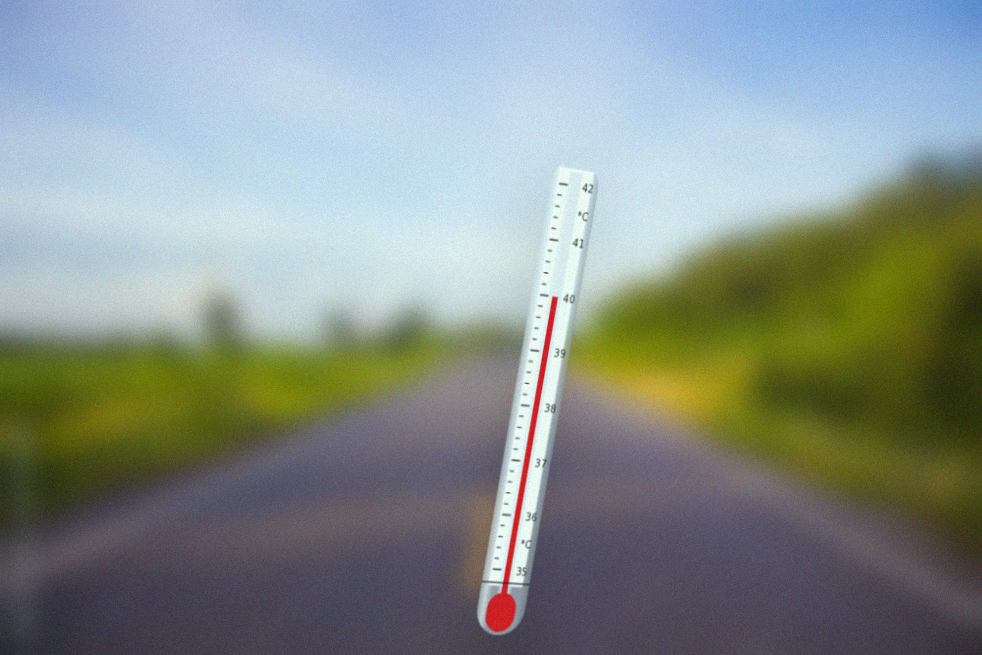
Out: 40°C
